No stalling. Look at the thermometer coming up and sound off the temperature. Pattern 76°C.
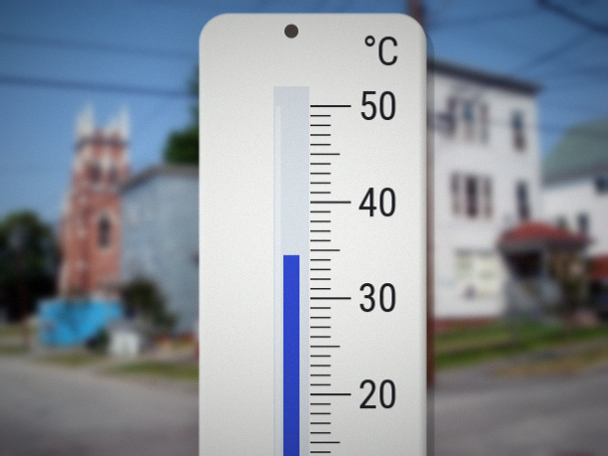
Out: 34.5°C
